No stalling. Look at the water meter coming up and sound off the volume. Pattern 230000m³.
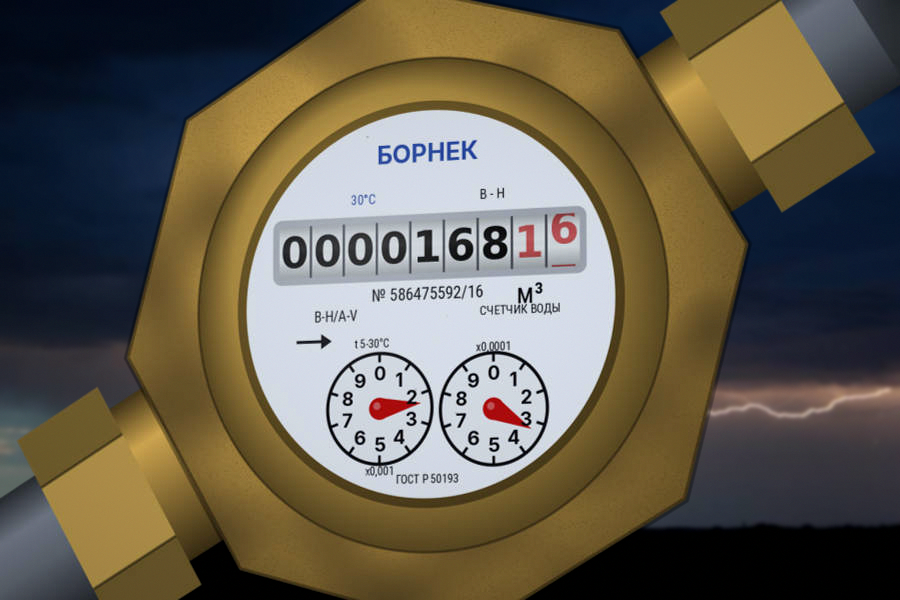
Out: 168.1623m³
